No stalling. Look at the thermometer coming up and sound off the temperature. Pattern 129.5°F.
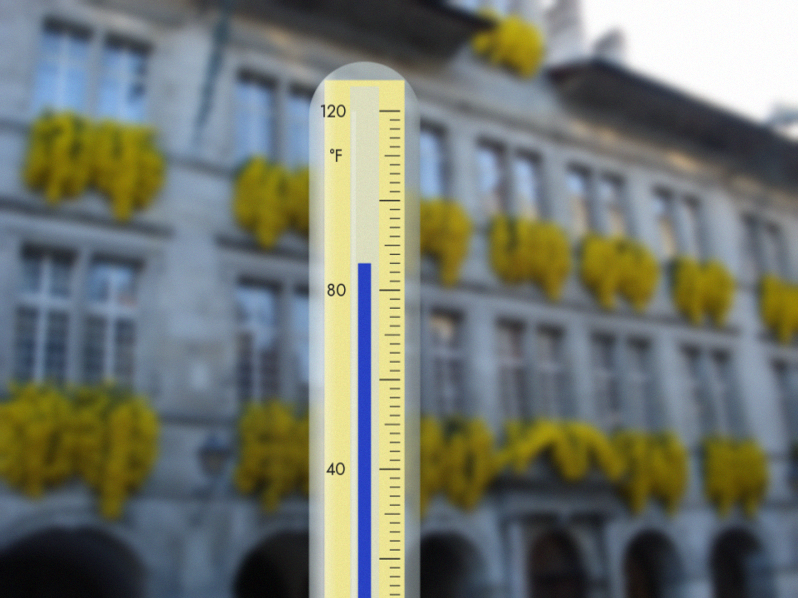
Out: 86°F
